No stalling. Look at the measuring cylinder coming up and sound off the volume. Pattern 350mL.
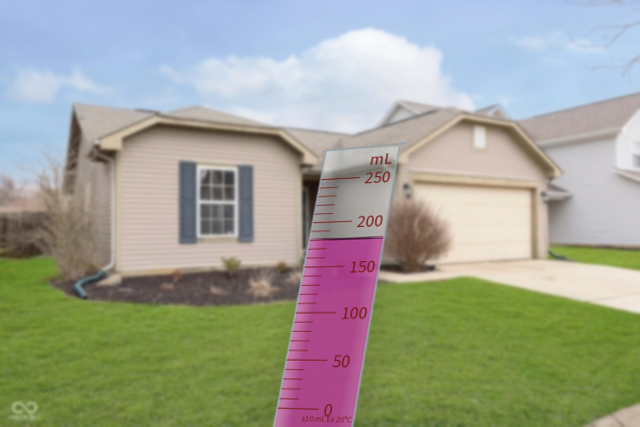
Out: 180mL
